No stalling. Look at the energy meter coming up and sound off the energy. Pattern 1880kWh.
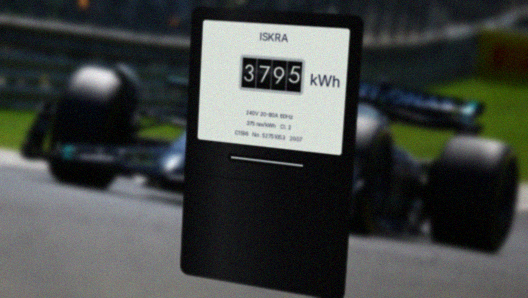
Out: 3795kWh
